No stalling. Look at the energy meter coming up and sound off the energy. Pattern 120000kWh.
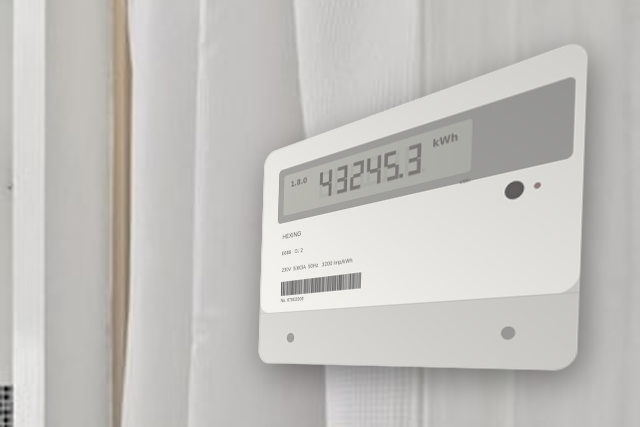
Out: 43245.3kWh
